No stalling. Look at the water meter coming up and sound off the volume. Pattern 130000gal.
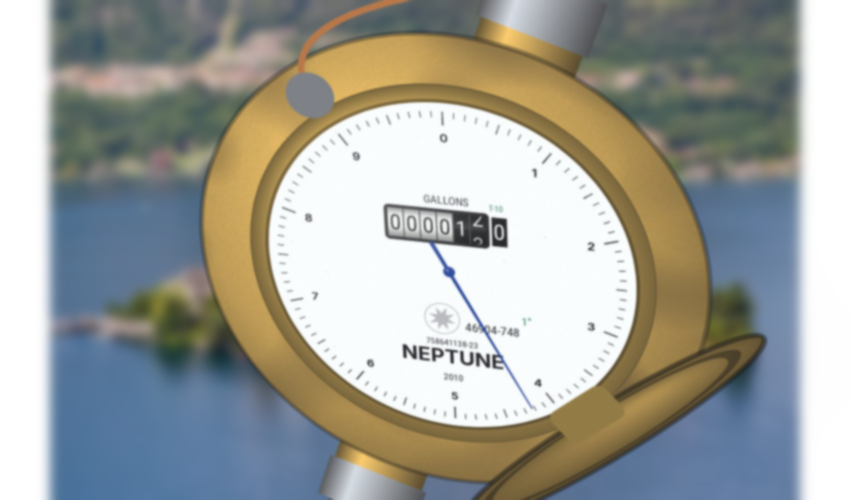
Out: 124.2gal
